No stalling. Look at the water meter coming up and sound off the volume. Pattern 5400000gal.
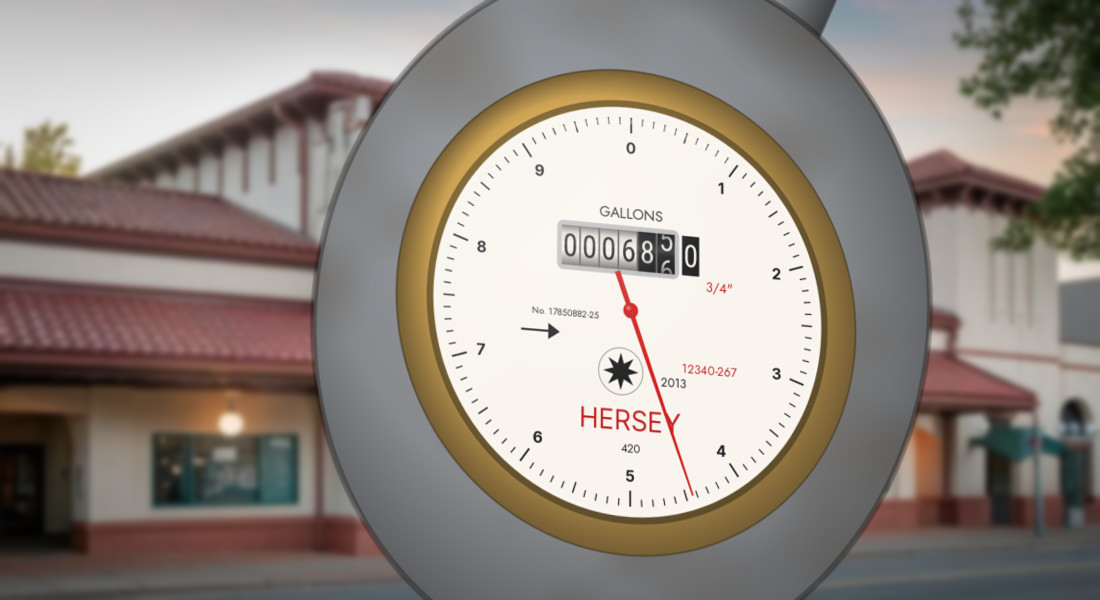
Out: 6854.4gal
